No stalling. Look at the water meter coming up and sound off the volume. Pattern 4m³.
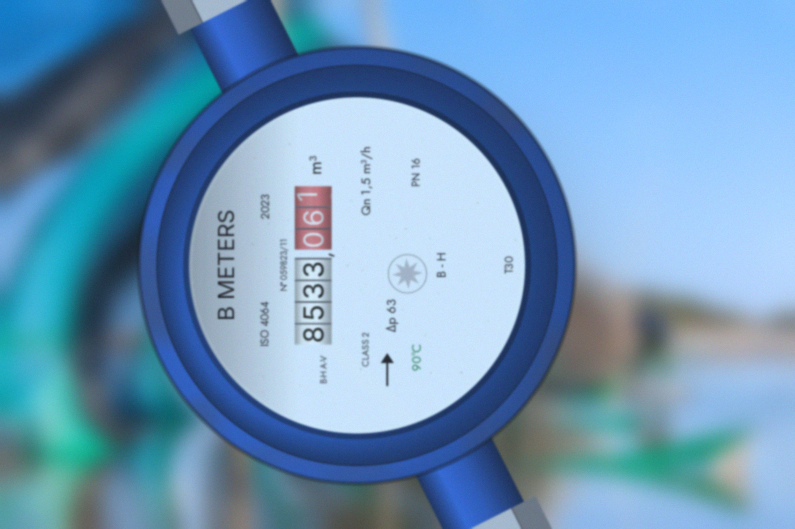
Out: 8533.061m³
